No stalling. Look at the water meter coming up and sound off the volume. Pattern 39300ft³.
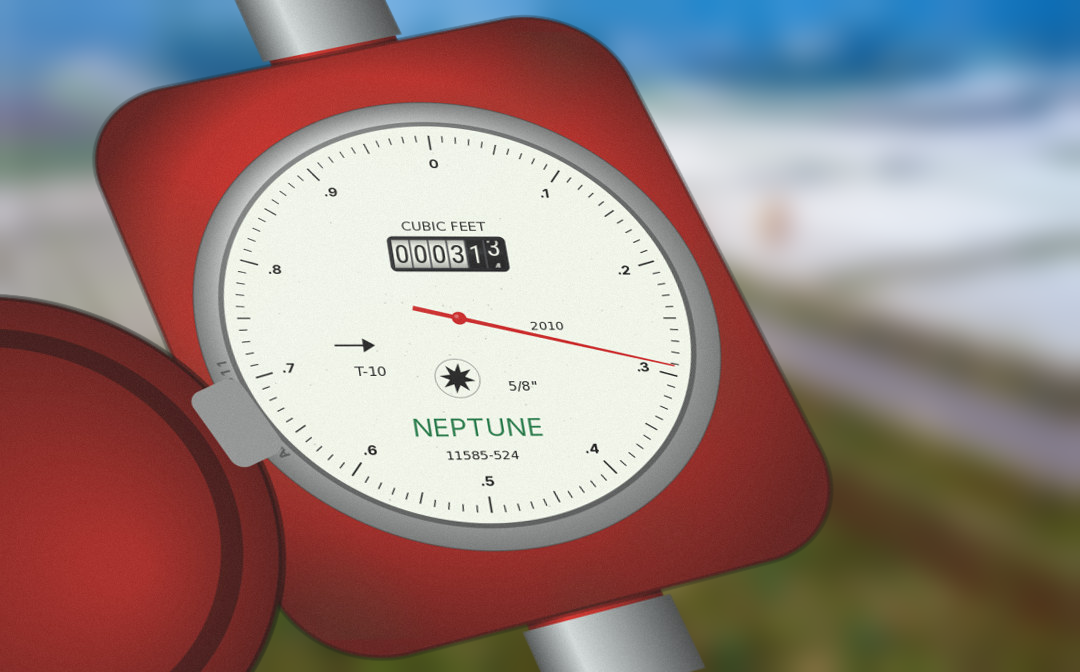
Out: 313.29ft³
